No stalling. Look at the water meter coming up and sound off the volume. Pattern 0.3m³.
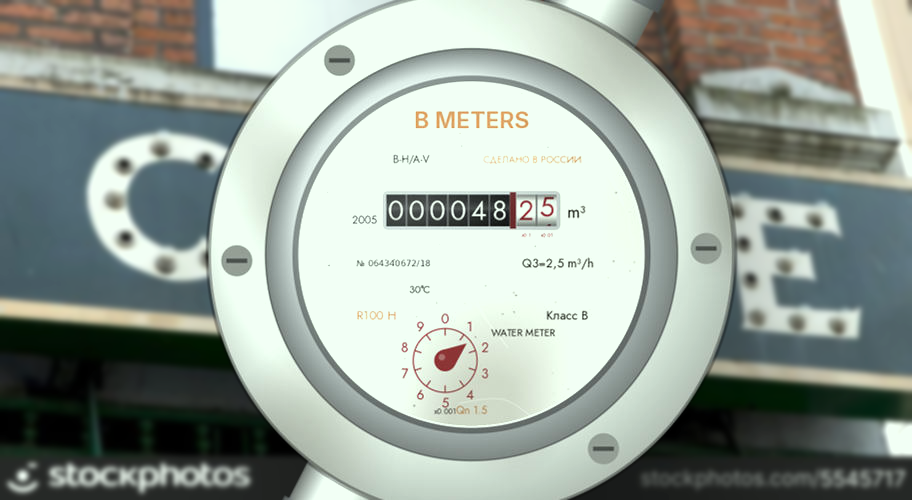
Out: 48.251m³
